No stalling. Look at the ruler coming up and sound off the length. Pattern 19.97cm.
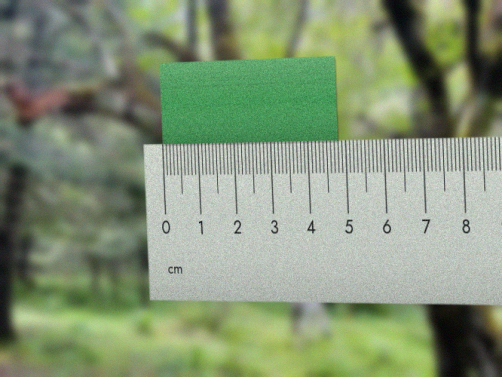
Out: 4.8cm
